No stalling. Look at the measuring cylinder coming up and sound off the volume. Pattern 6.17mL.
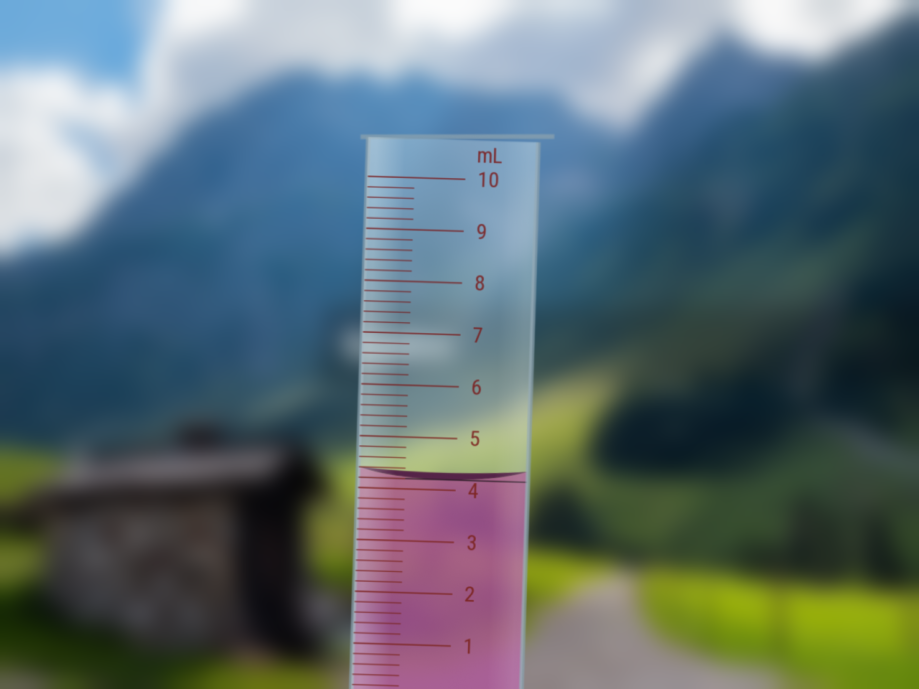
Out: 4.2mL
